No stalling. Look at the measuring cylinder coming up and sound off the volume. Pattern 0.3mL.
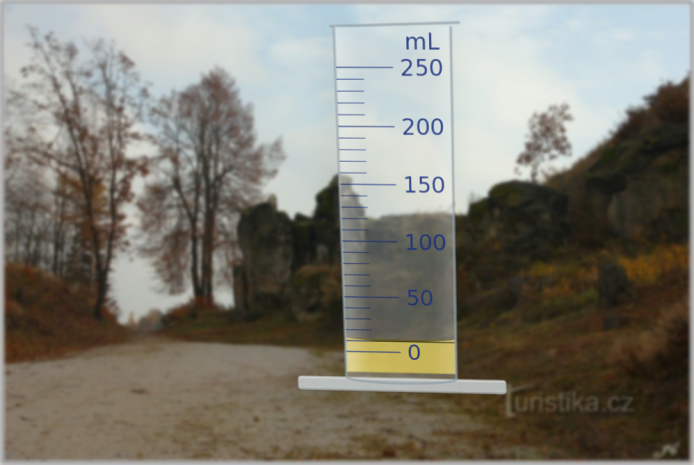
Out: 10mL
